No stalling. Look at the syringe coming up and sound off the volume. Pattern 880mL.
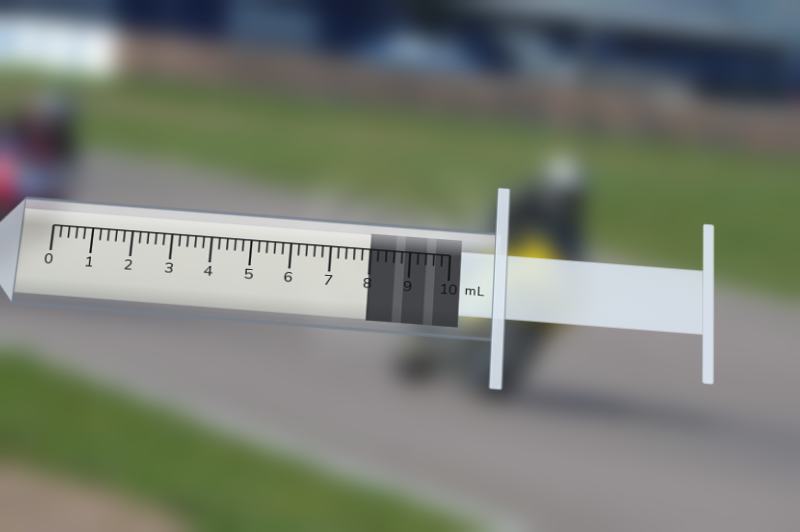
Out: 8mL
